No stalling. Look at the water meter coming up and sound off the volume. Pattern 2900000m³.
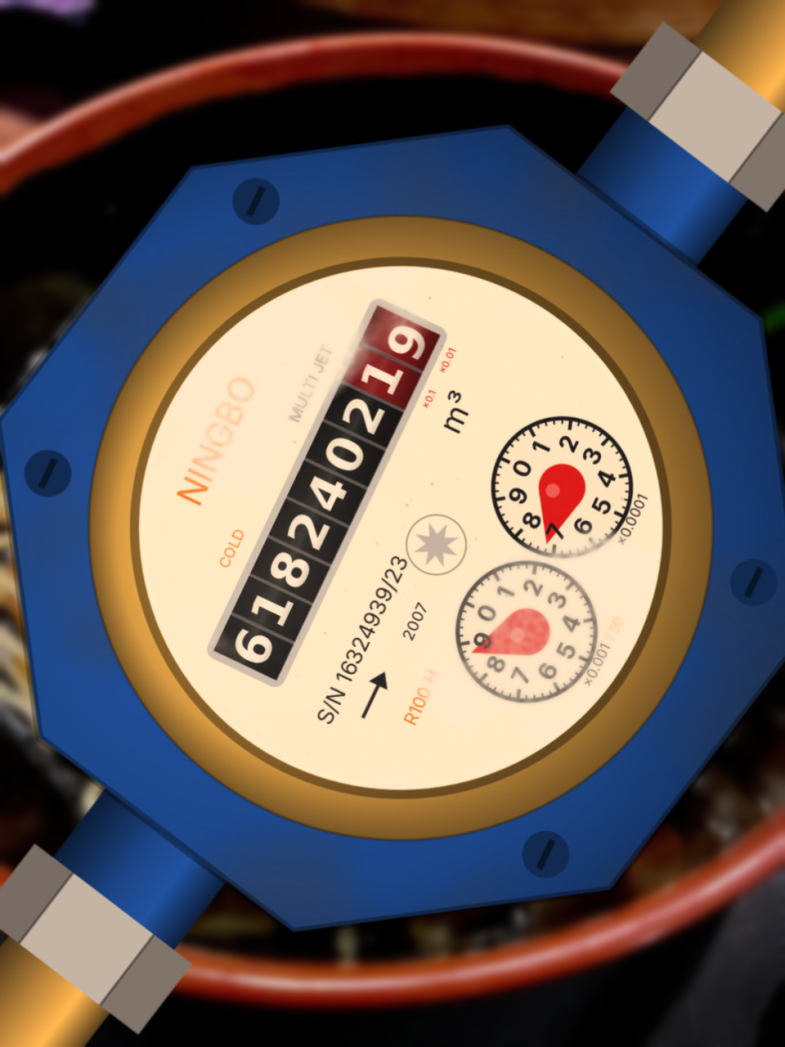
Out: 6182402.1887m³
